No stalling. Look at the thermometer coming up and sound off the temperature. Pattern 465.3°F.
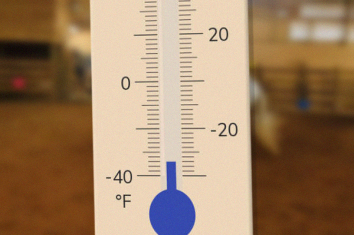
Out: -34°F
